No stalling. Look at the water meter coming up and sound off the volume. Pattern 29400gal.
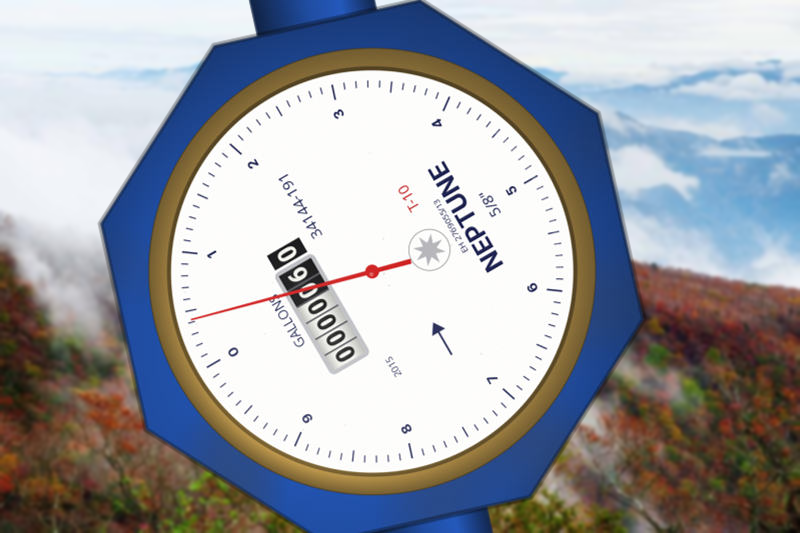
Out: 60.4gal
